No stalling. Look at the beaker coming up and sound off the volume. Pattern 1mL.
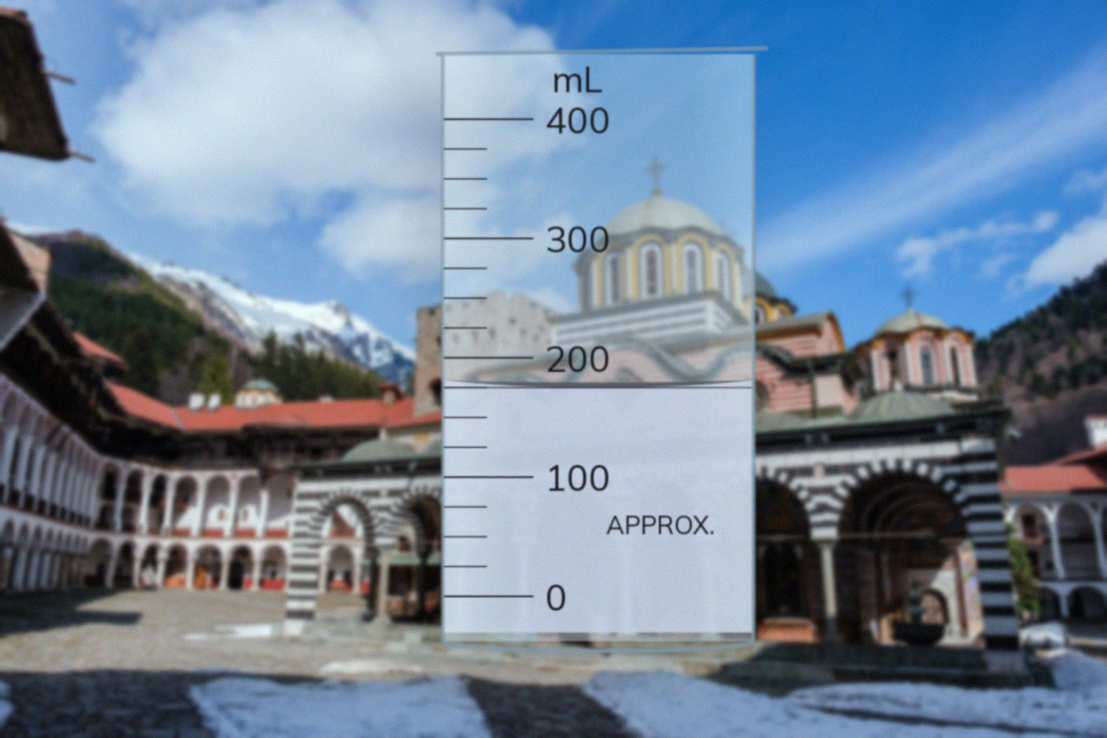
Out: 175mL
